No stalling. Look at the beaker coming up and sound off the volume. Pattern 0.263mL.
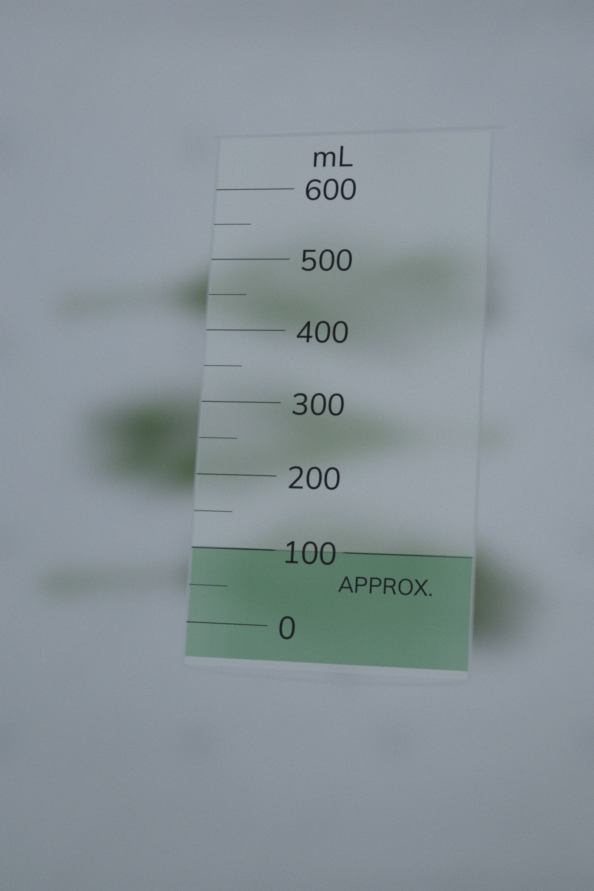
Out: 100mL
